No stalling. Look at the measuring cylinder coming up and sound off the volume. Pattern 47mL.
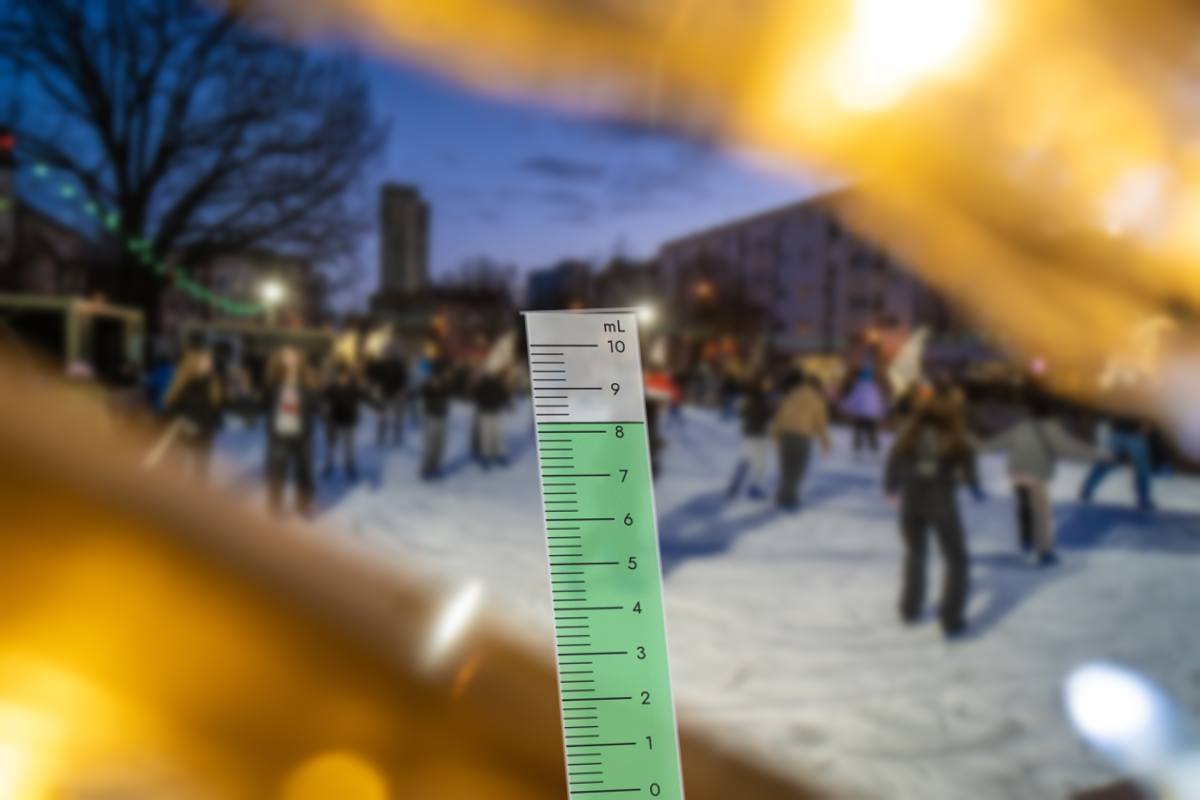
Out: 8.2mL
